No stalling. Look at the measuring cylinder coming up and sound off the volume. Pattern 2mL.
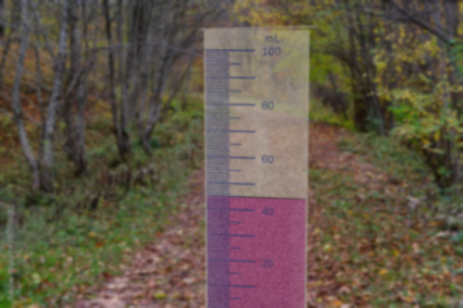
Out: 45mL
